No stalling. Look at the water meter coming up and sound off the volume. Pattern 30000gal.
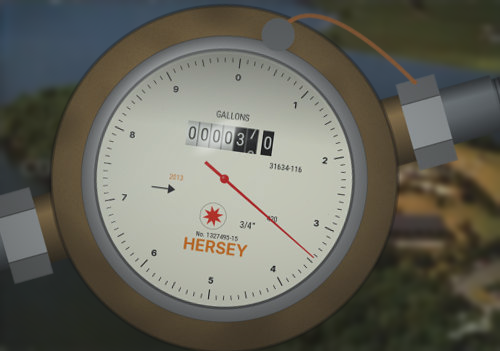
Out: 373.4gal
